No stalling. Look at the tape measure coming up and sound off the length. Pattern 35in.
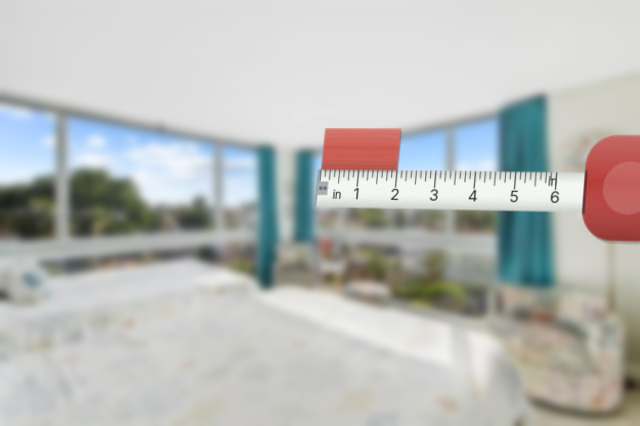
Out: 2in
